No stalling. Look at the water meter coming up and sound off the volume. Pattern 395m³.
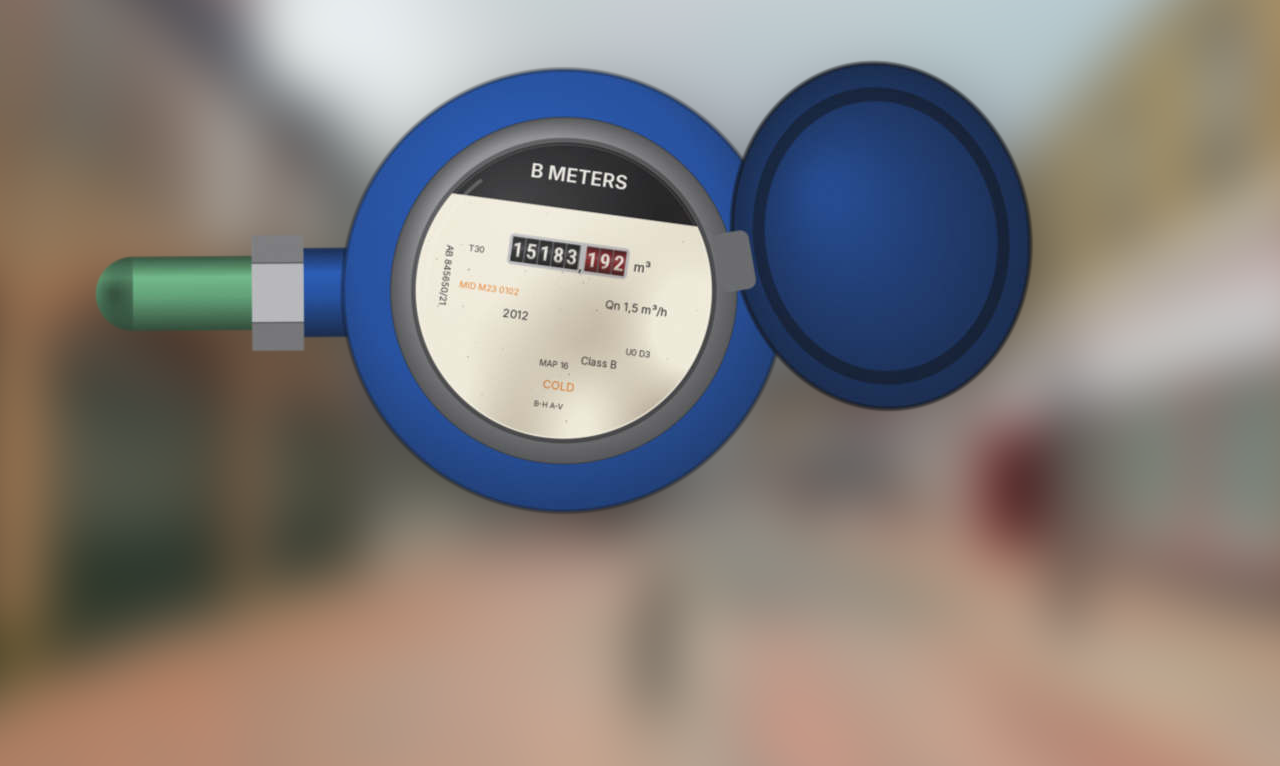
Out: 15183.192m³
